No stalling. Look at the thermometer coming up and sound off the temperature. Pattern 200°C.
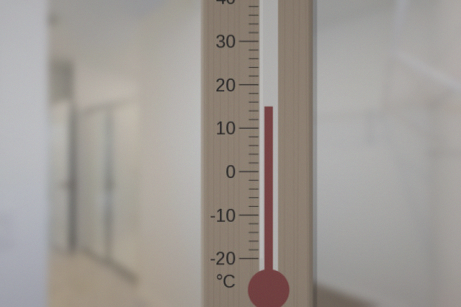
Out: 15°C
